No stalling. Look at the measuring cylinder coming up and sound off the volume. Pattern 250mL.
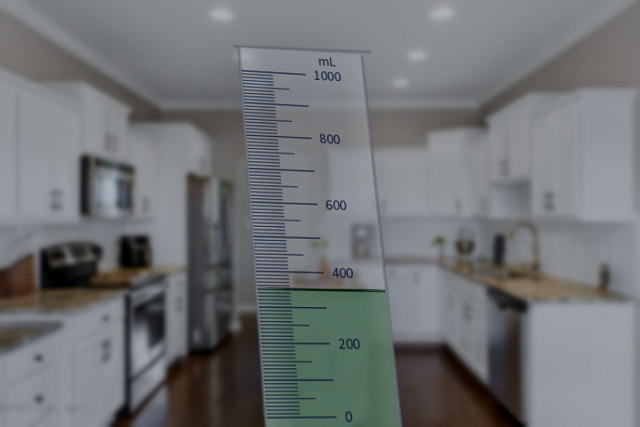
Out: 350mL
